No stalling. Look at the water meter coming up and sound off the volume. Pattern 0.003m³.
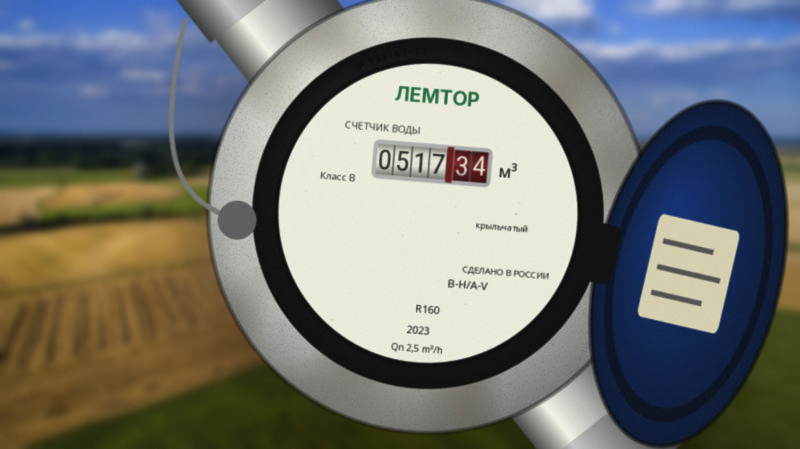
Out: 517.34m³
